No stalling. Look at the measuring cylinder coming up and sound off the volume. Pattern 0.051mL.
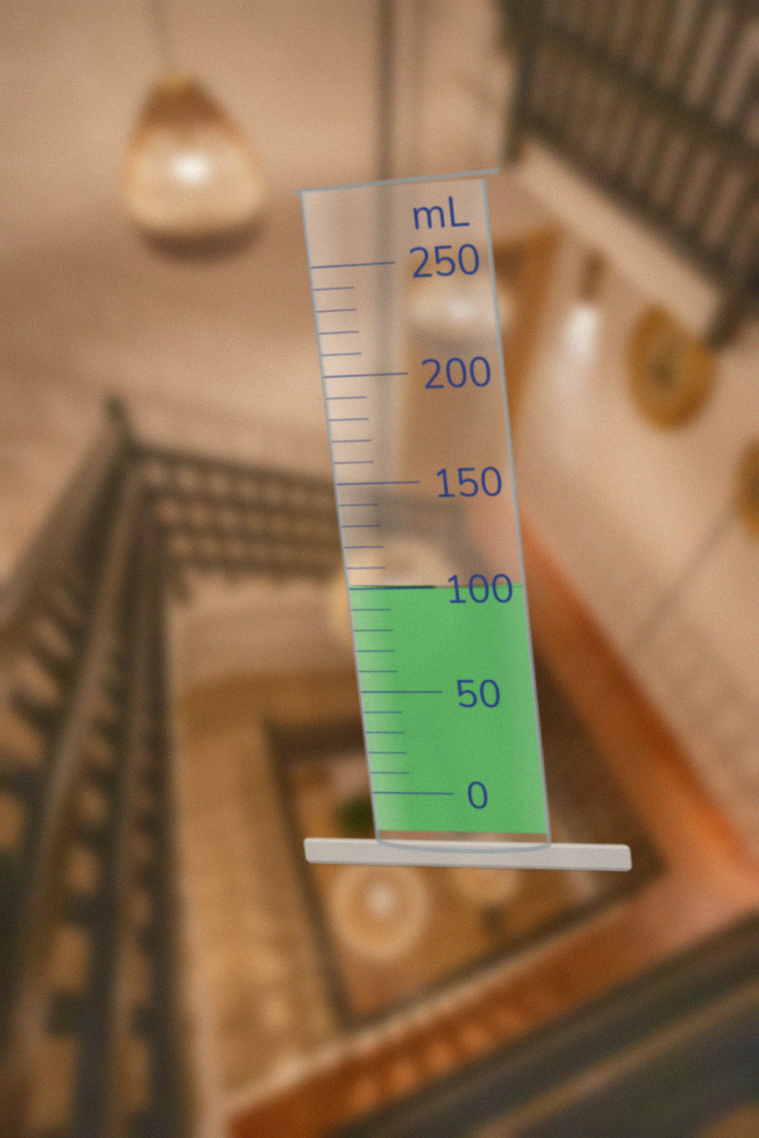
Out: 100mL
